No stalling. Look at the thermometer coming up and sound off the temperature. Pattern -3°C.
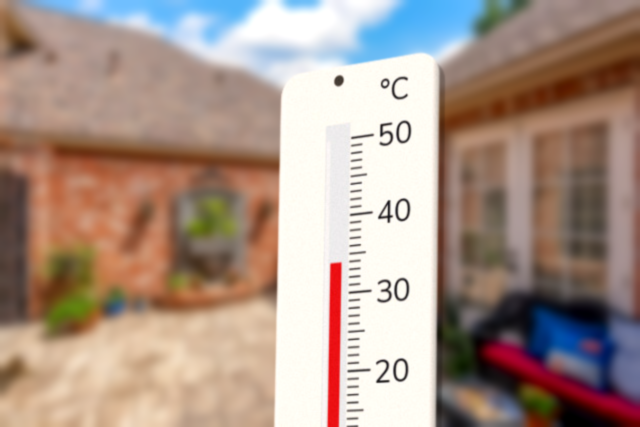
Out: 34°C
